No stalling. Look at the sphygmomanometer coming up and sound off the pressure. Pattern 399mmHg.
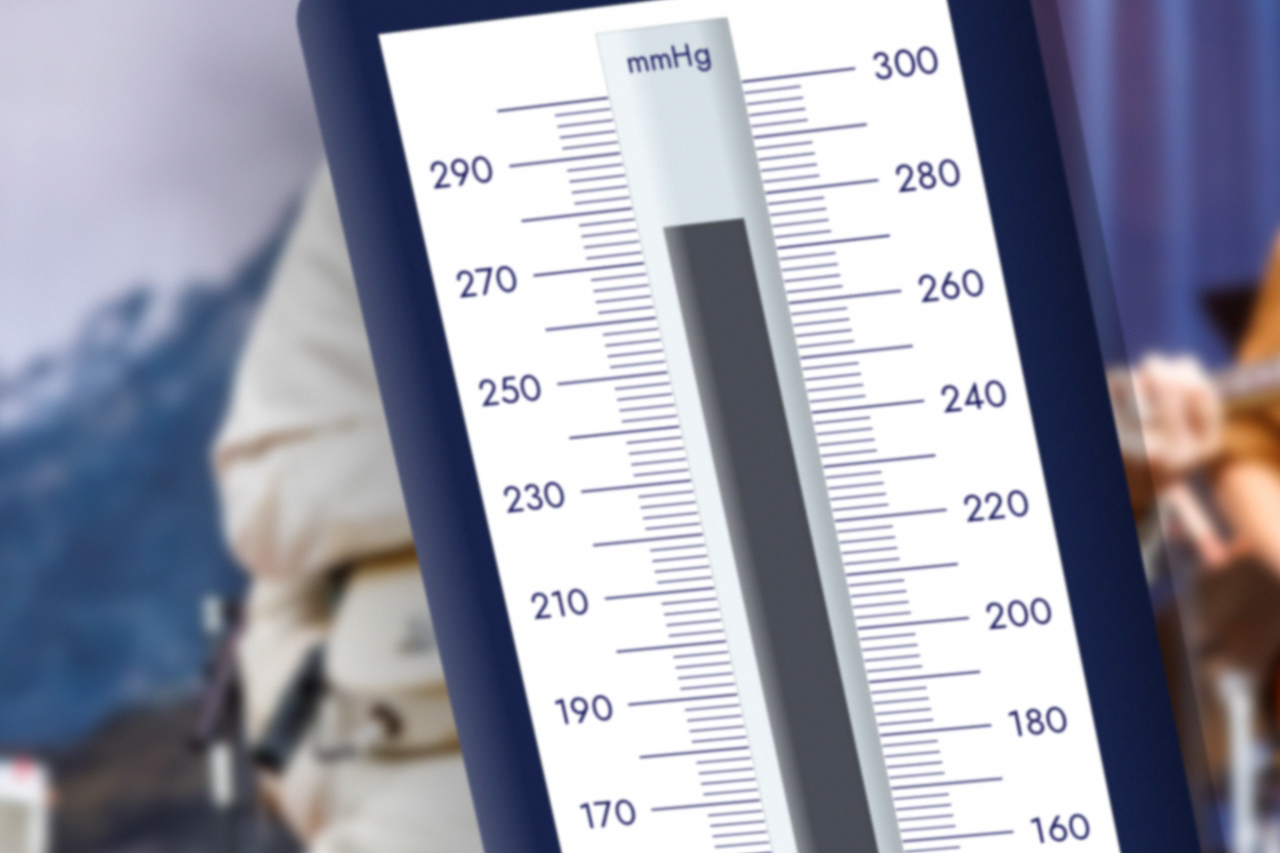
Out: 276mmHg
